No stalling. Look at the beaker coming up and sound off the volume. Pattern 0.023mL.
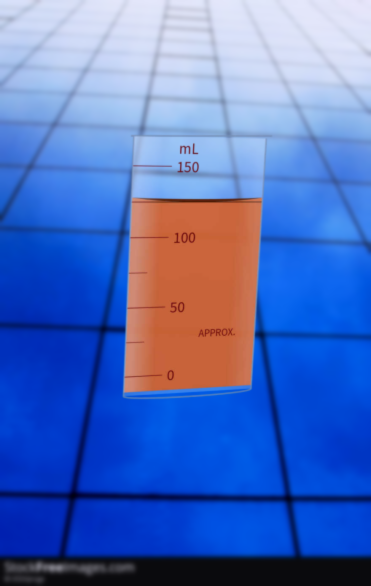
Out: 125mL
